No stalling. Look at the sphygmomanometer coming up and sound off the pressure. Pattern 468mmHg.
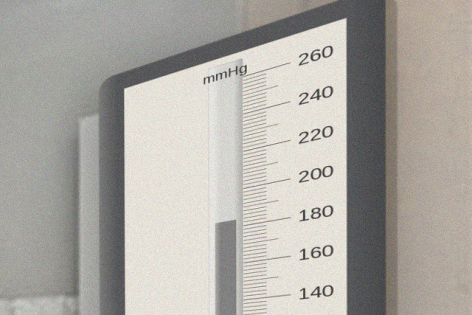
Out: 184mmHg
